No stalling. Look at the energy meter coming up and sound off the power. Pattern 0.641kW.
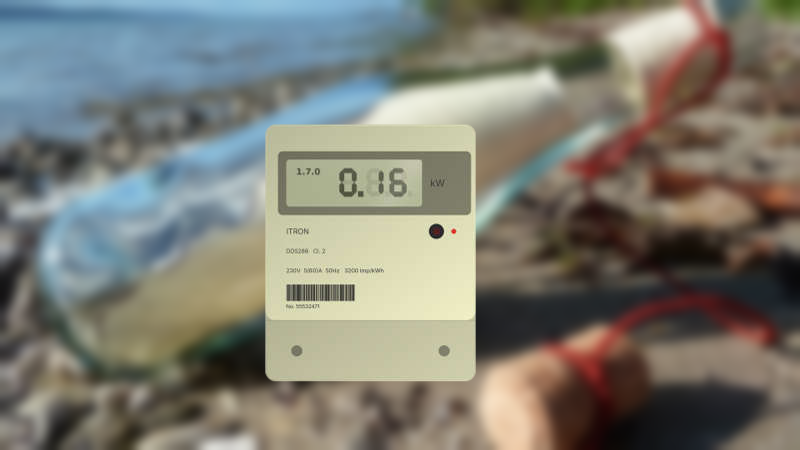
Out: 0.16kW
